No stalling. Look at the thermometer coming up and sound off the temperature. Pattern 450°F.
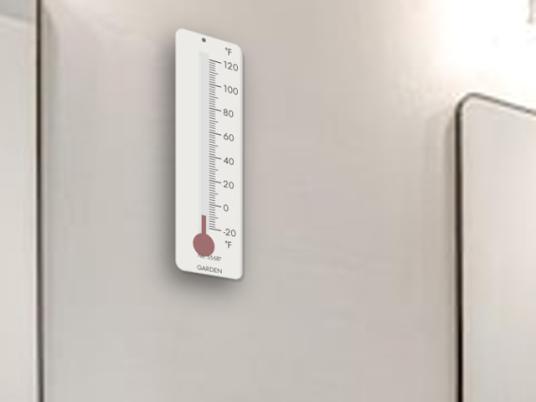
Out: -10°F
